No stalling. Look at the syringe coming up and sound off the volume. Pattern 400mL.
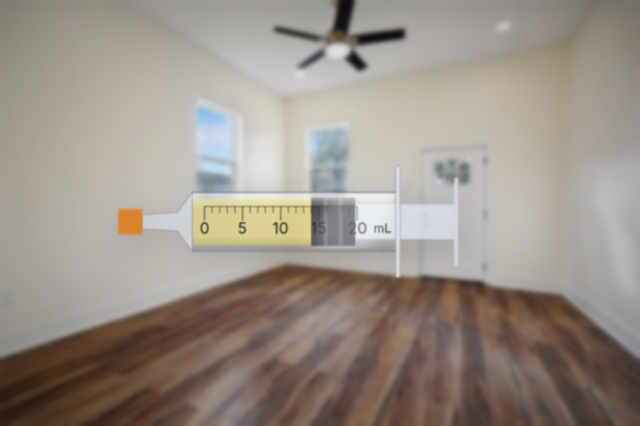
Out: 14mL
